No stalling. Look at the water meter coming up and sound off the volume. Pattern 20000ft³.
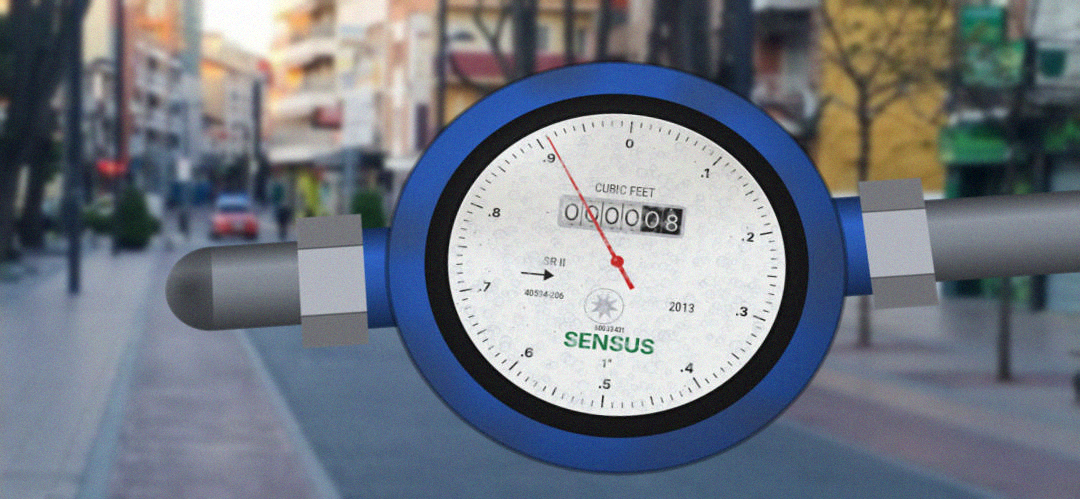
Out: 7.91ft³
